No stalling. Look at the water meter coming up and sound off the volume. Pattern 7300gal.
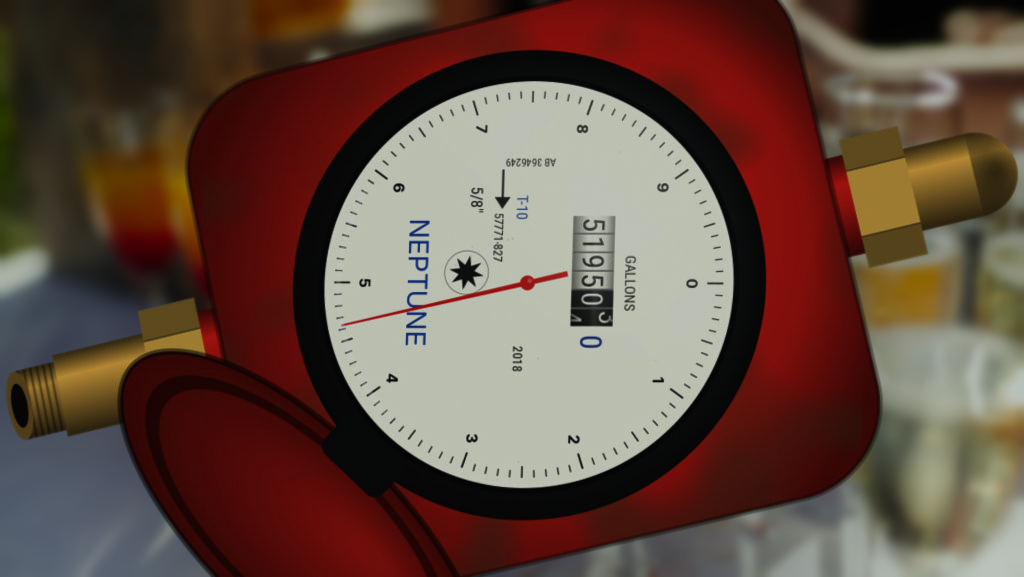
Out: 5195034.6gal
